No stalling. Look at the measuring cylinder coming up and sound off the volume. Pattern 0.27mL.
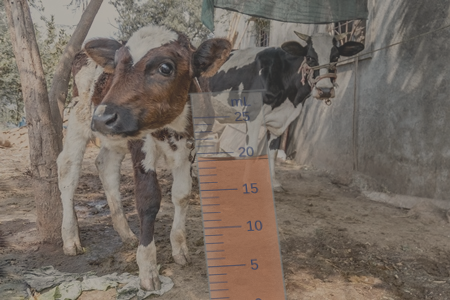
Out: 19mL
